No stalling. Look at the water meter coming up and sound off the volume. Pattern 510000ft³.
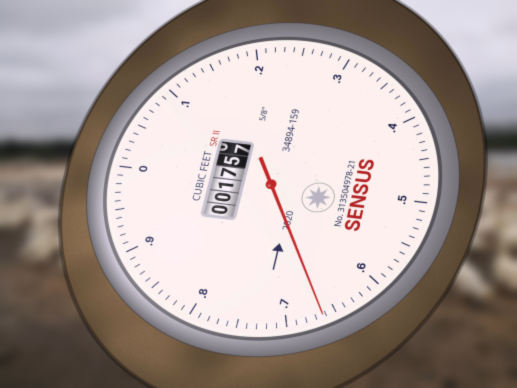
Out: 1756.66ft³
